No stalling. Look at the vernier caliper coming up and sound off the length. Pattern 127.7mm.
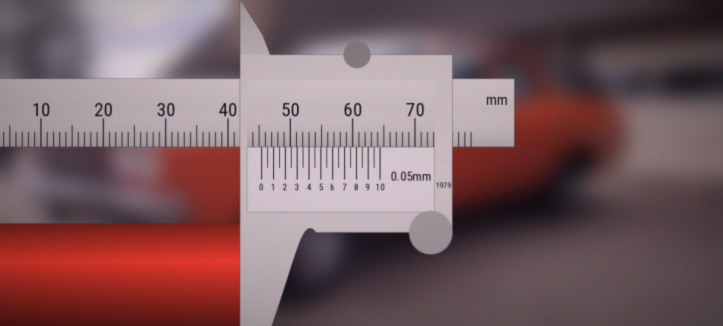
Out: 45.4mm
